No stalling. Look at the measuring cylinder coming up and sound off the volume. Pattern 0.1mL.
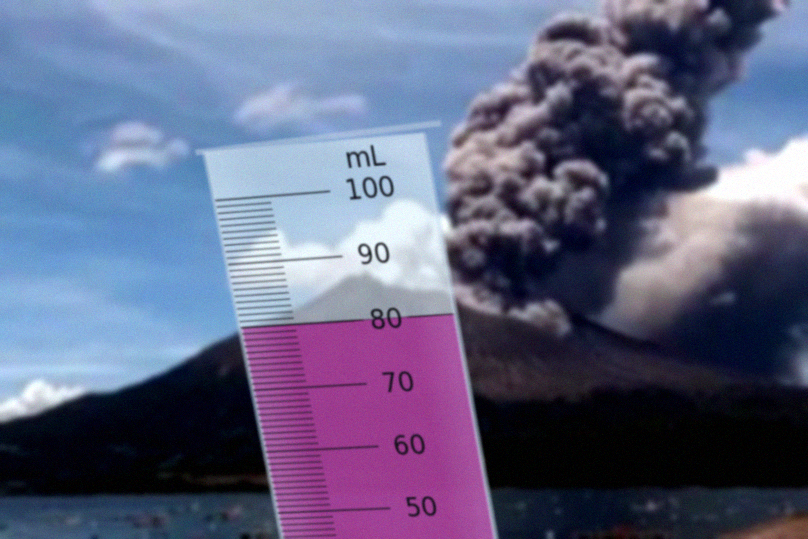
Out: 80mL
